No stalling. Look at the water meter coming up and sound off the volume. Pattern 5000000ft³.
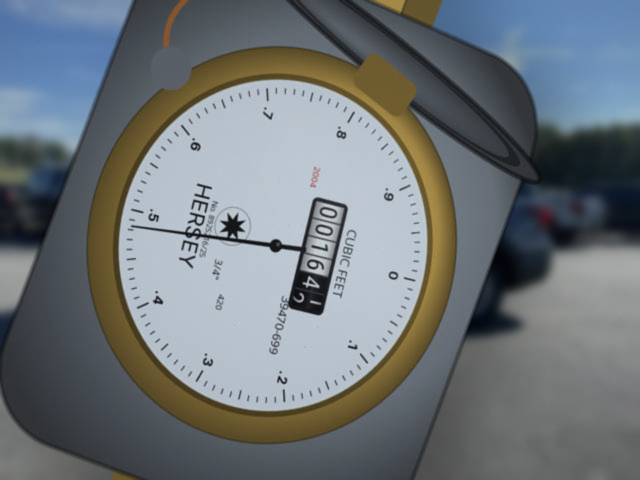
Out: 1641.48ft³
